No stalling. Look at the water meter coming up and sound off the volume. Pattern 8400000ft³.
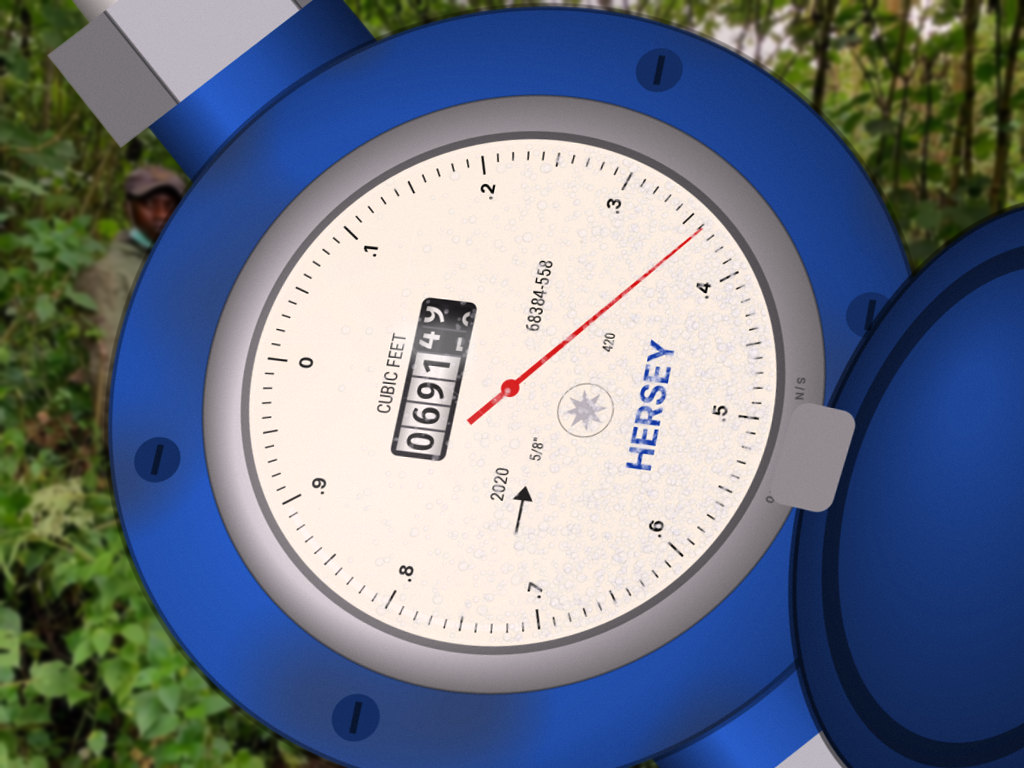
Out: 69149.36ft³
